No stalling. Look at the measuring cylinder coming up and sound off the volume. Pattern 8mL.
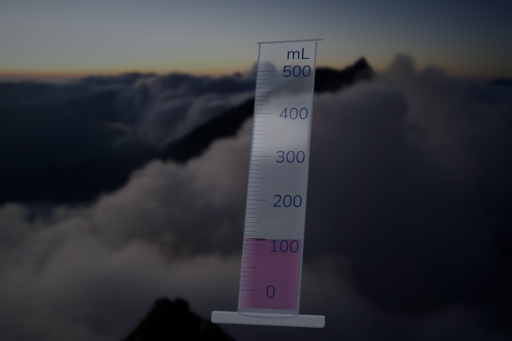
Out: 110mL
